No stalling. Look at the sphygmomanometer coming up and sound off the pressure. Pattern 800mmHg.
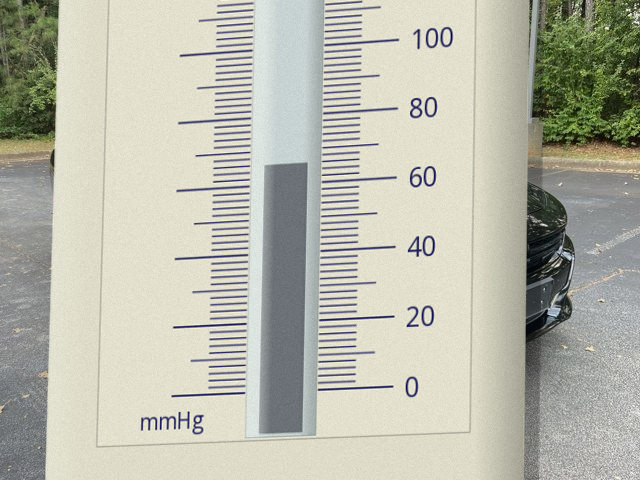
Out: 66mmHg
